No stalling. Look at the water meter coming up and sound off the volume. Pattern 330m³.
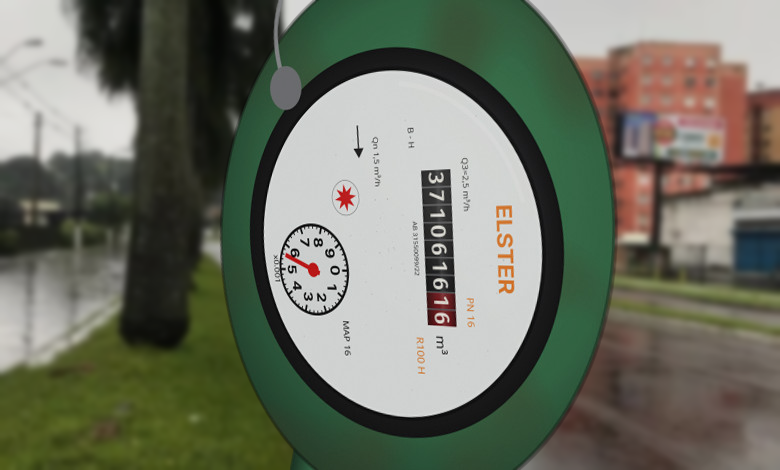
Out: 3710616.165m³
